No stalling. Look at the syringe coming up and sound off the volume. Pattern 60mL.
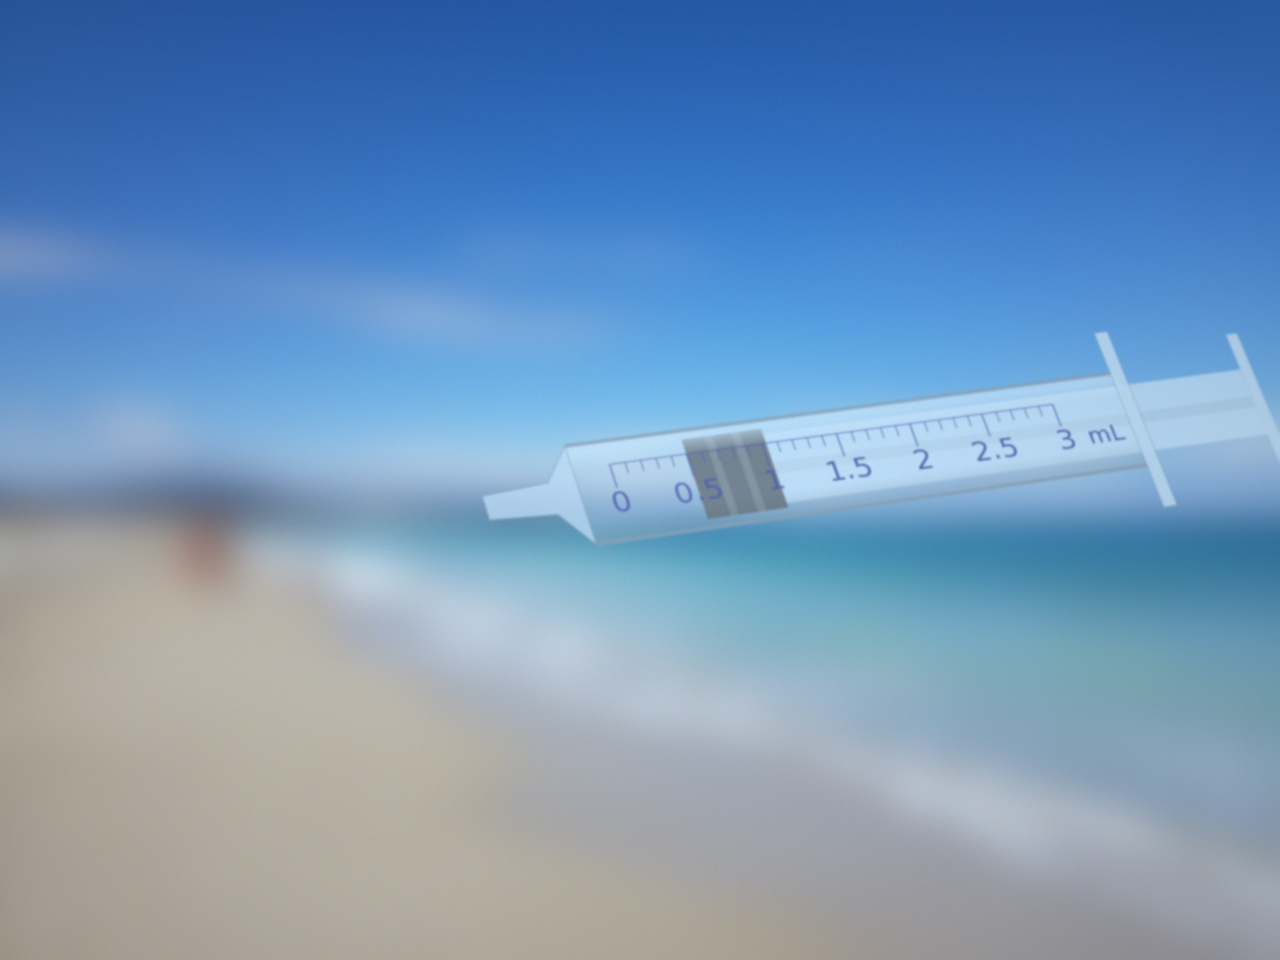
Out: 0.5mL
